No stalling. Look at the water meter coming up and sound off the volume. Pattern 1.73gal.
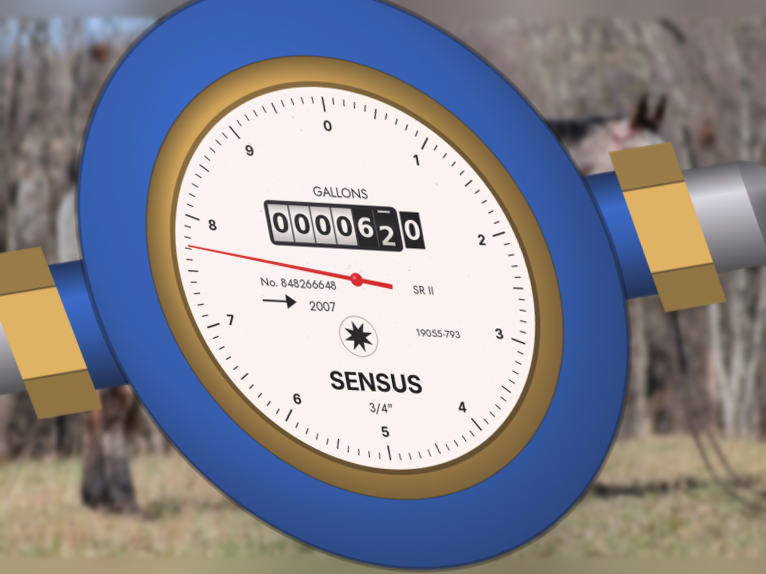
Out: 617.7gal
